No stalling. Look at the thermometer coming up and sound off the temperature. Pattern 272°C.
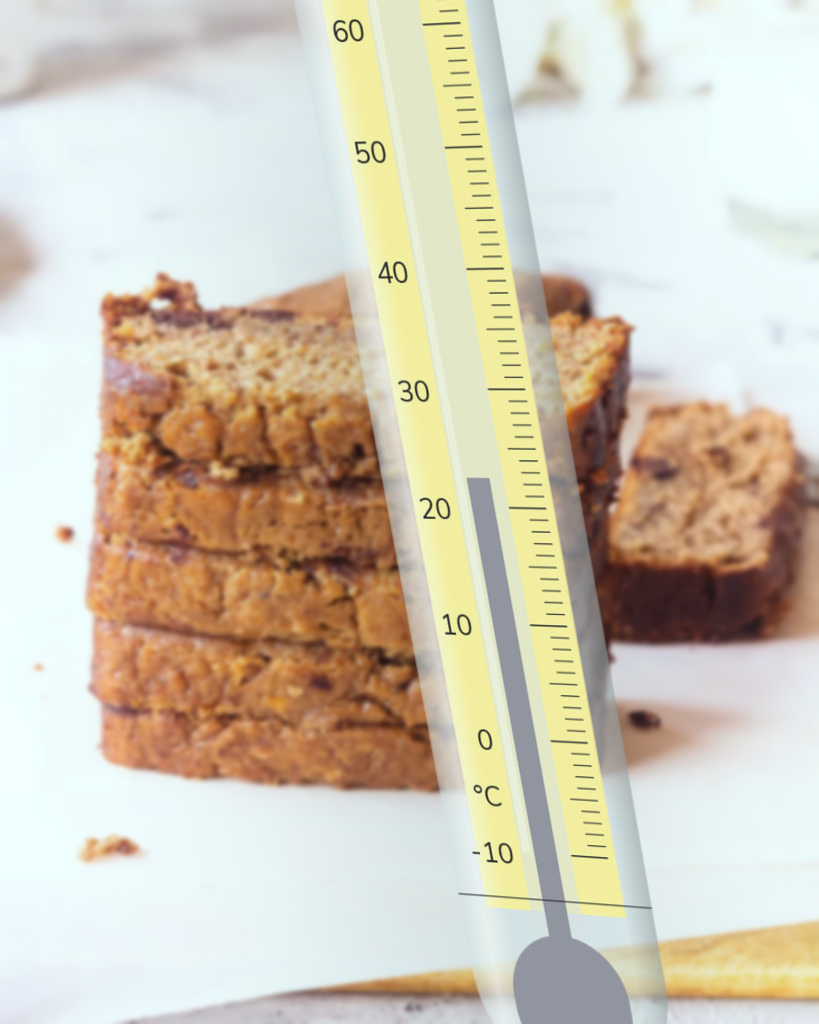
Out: 22.5°C
